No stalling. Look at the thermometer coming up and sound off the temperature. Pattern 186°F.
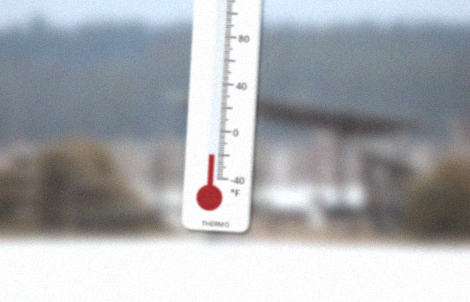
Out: -20°F
